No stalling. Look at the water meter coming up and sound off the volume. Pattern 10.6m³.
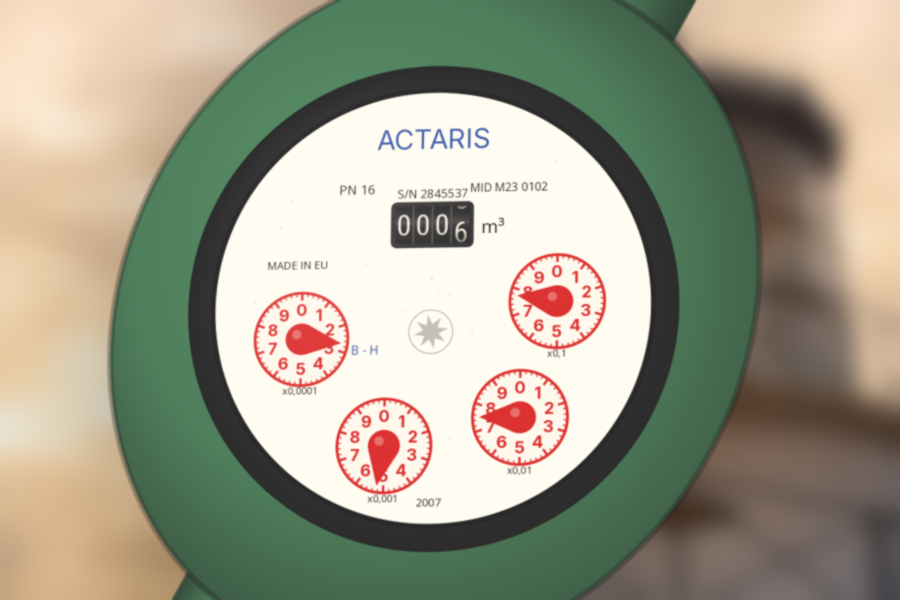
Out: 5.7752m³
